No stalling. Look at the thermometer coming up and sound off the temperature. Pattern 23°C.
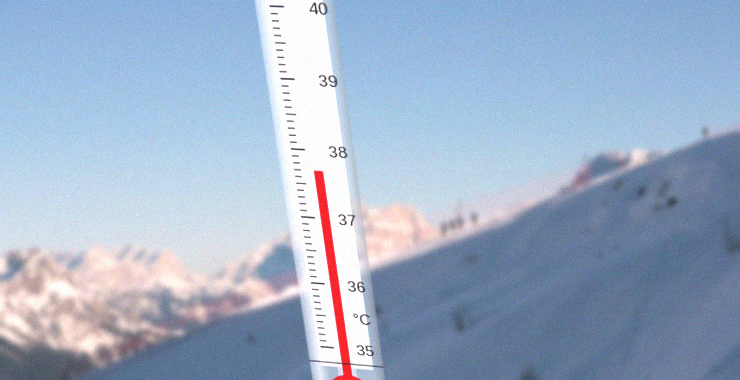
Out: 37.7°C
